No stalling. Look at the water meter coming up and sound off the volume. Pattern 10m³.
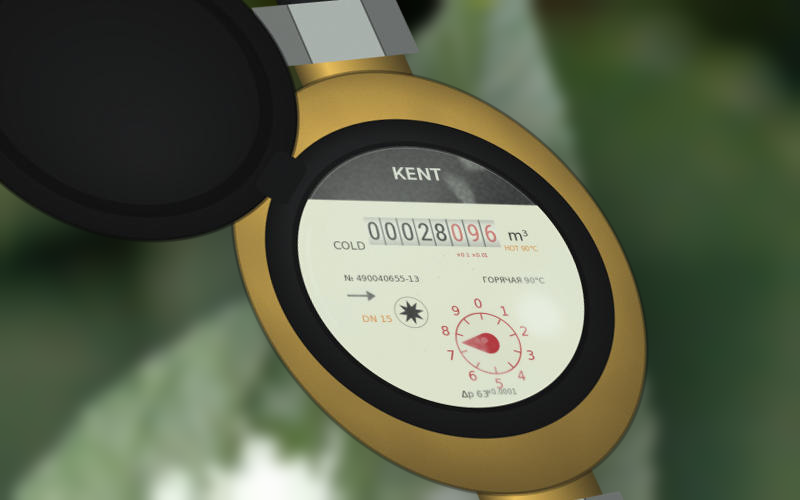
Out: 28.0967m³
